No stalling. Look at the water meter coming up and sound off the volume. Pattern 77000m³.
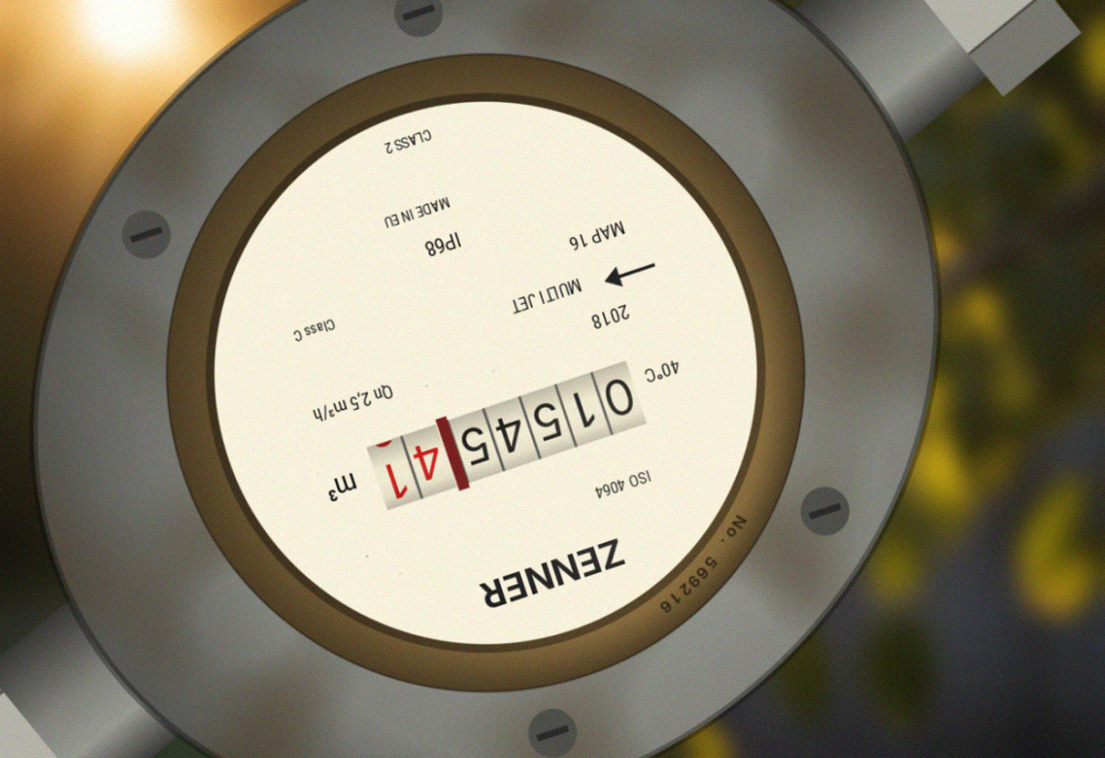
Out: 1545.41m³
